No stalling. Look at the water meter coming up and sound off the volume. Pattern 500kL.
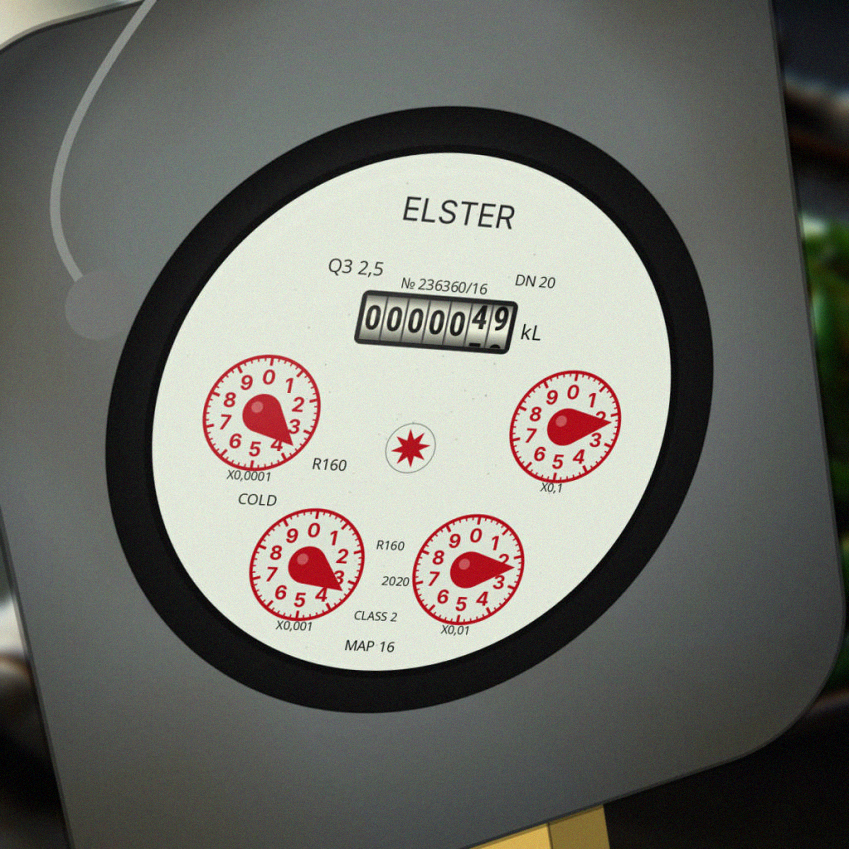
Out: 49.2233kL
